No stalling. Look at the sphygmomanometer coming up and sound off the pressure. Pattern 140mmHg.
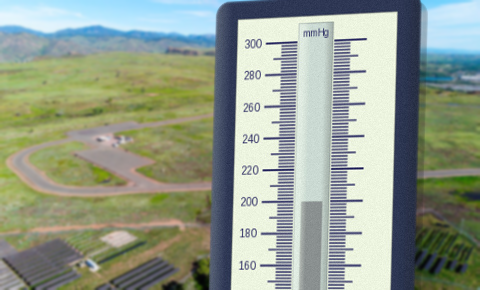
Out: 200mmHg
